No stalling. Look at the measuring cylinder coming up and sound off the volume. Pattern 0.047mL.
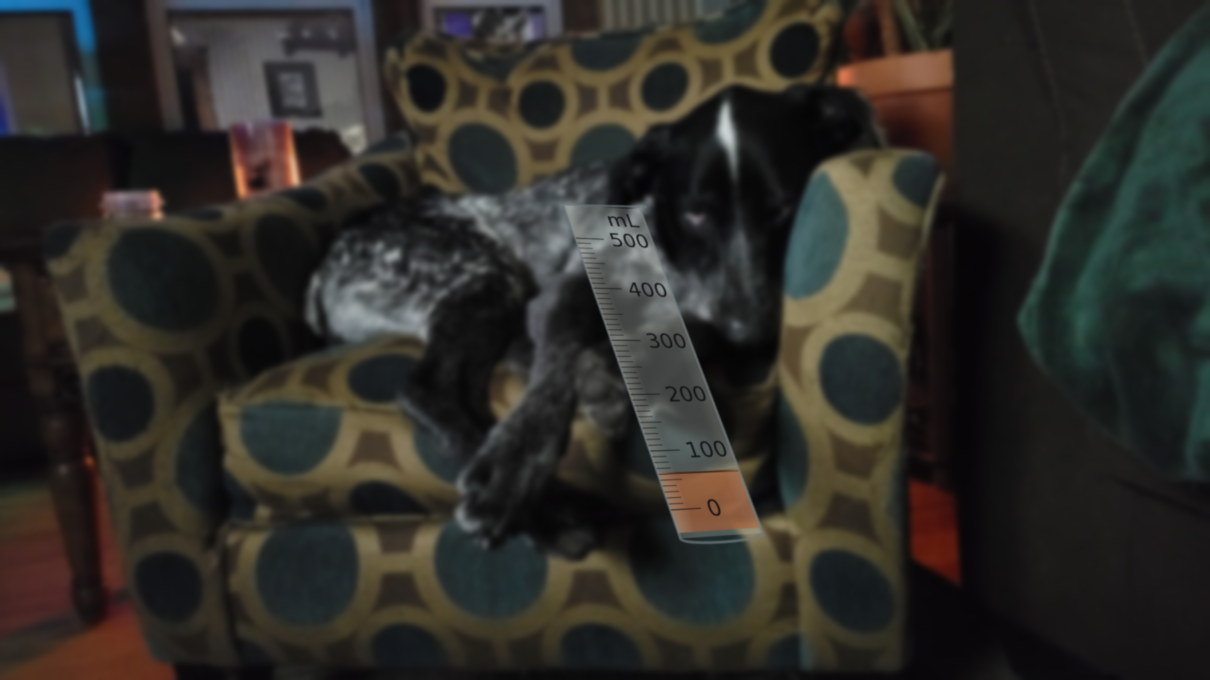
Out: 60mL
